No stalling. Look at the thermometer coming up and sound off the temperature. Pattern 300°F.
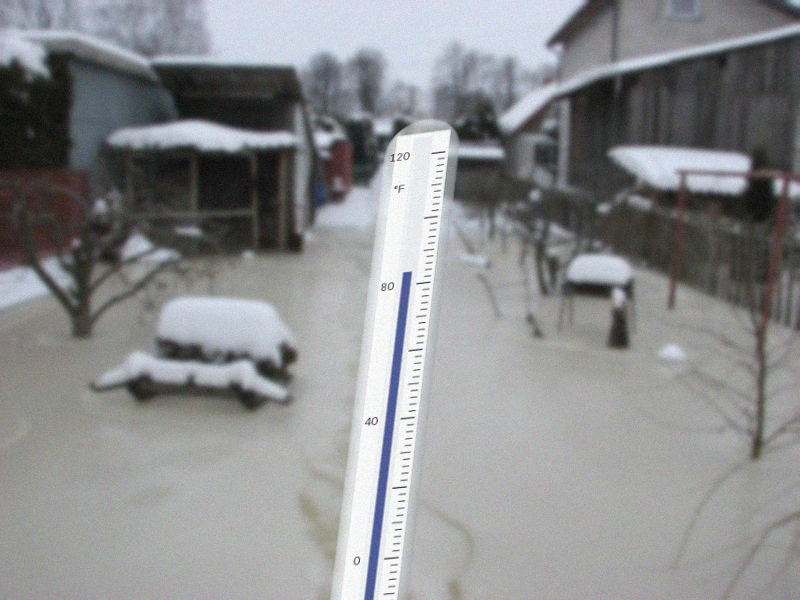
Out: 84°F
